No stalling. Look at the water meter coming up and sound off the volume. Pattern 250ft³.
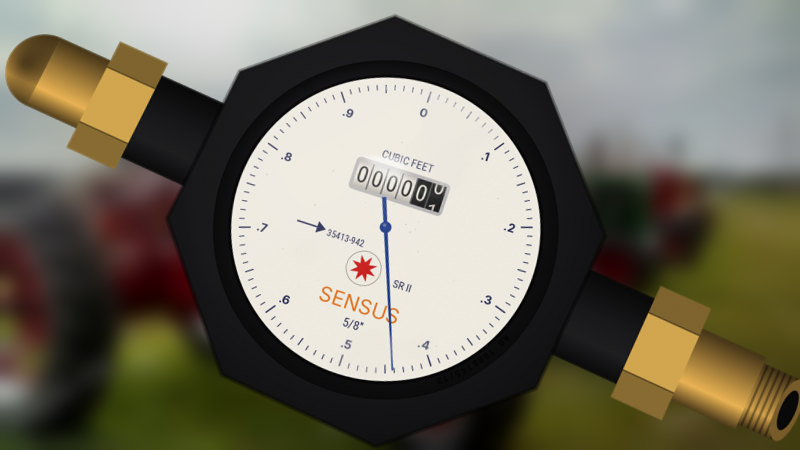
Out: 0.44ft³
